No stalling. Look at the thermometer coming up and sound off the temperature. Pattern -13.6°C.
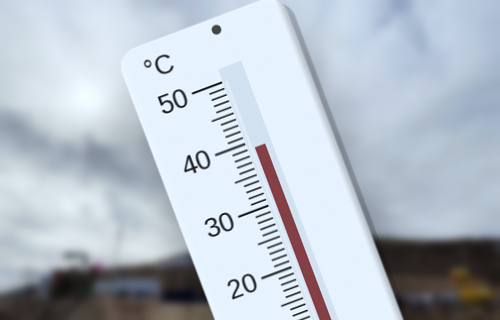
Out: 39°C
